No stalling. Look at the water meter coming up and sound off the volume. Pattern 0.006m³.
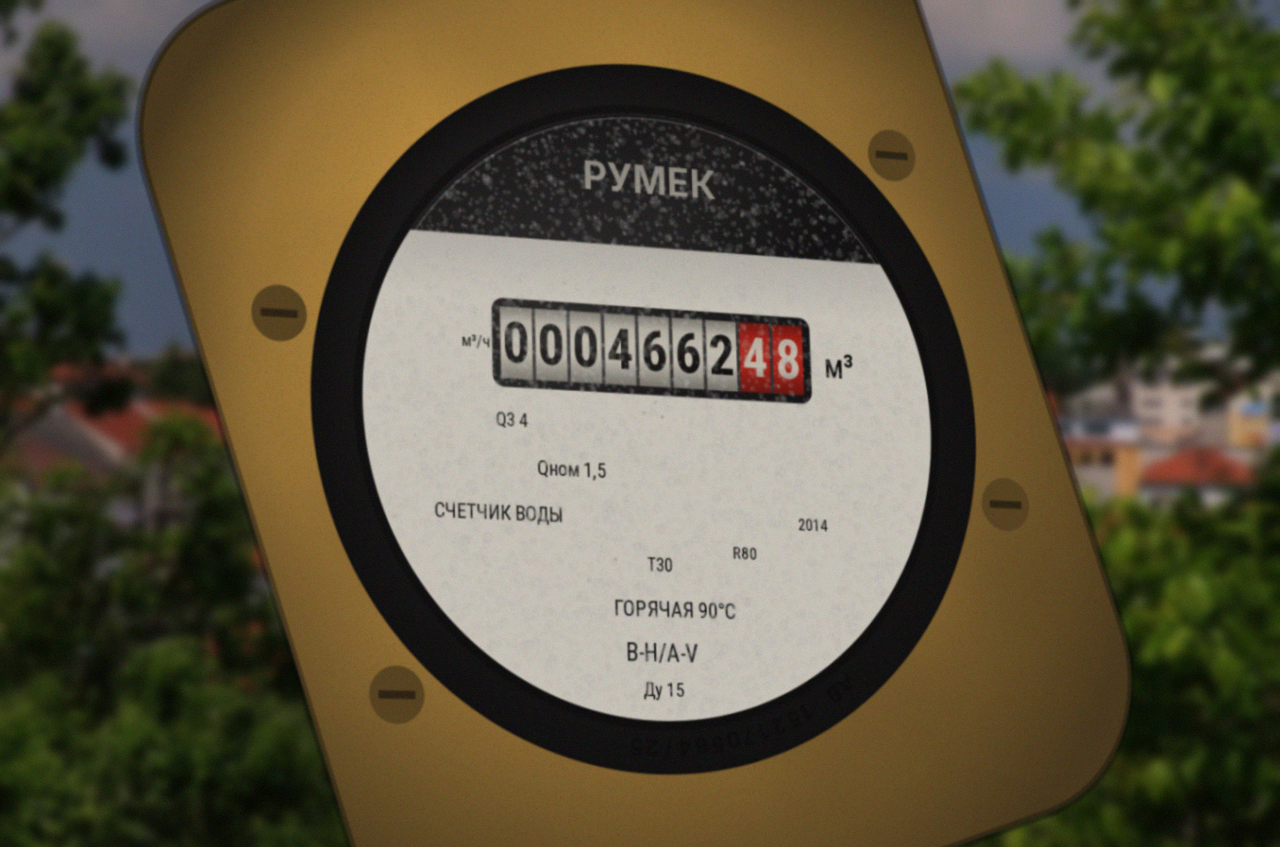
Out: 4662.48m³
